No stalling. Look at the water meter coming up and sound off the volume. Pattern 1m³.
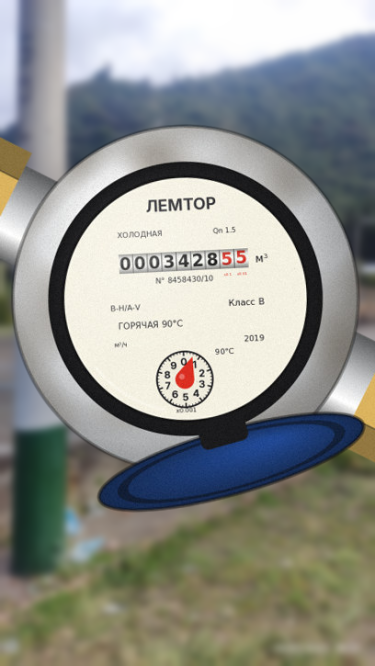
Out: 3428.550m³
